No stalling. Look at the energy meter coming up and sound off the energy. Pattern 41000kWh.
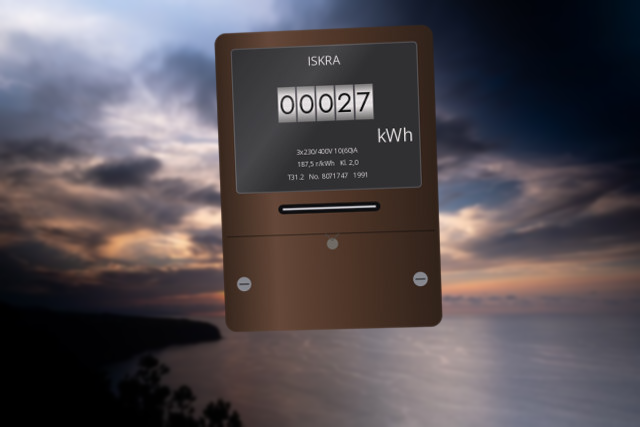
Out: 27kWh
